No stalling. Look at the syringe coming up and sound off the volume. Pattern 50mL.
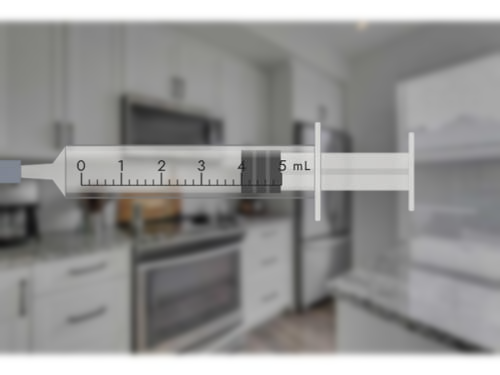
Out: 4mL
